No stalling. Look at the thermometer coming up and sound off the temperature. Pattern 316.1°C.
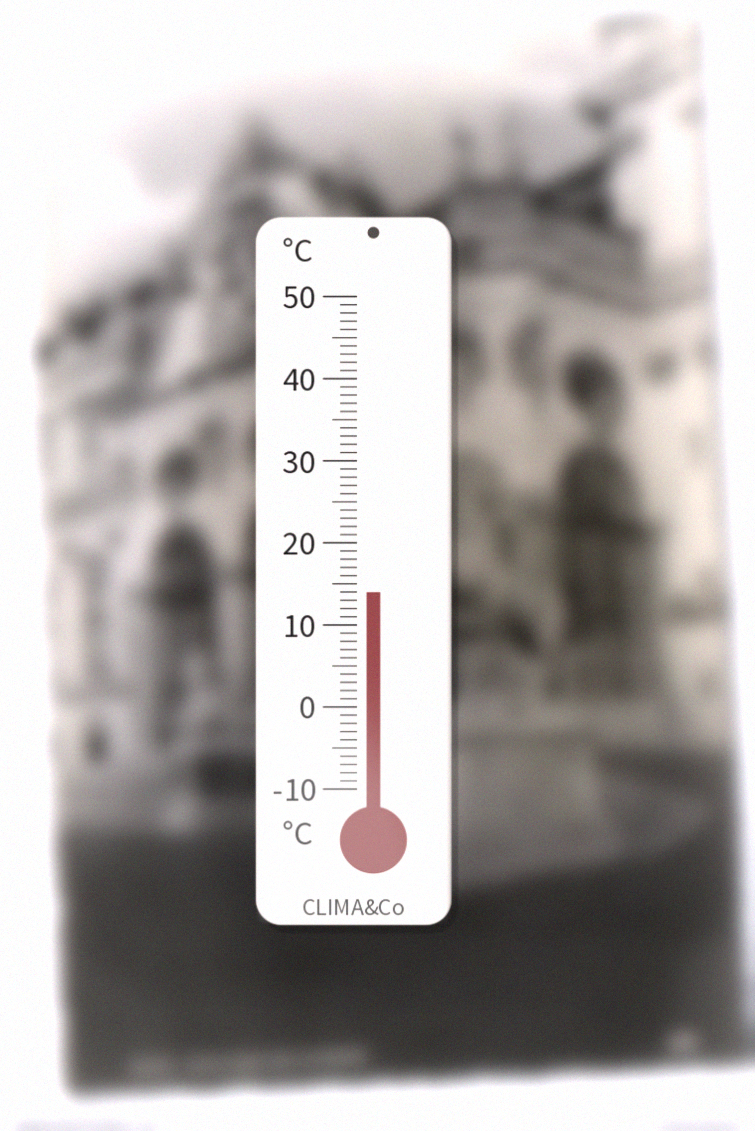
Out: 14°C
